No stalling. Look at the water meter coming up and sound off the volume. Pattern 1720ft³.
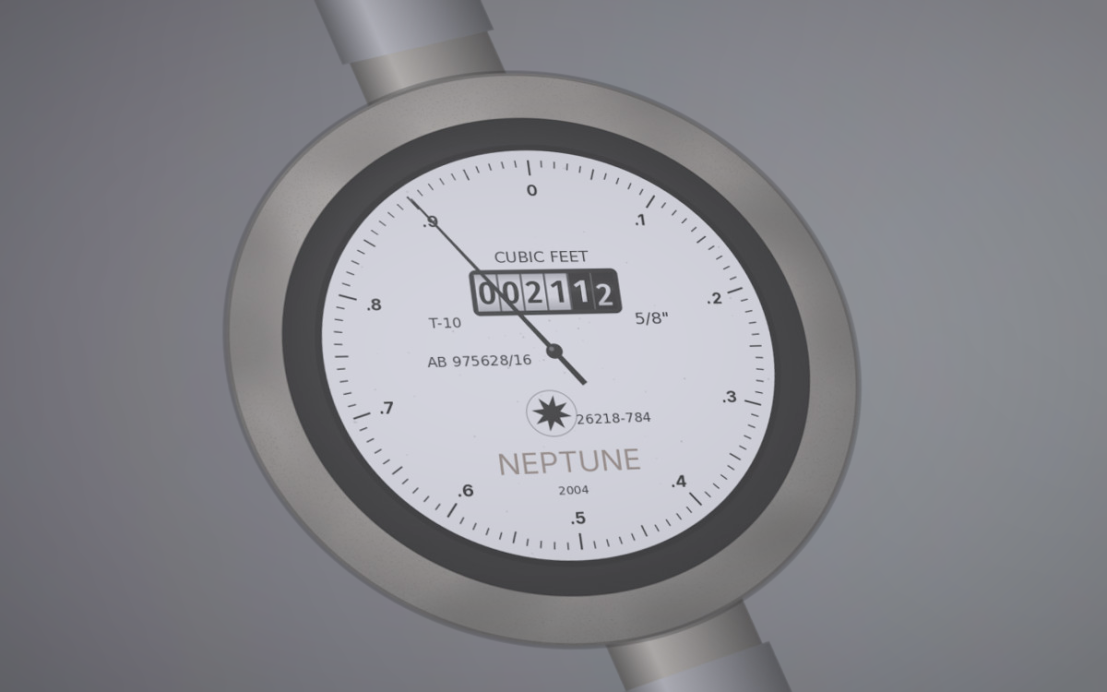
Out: 2111.90ft³
